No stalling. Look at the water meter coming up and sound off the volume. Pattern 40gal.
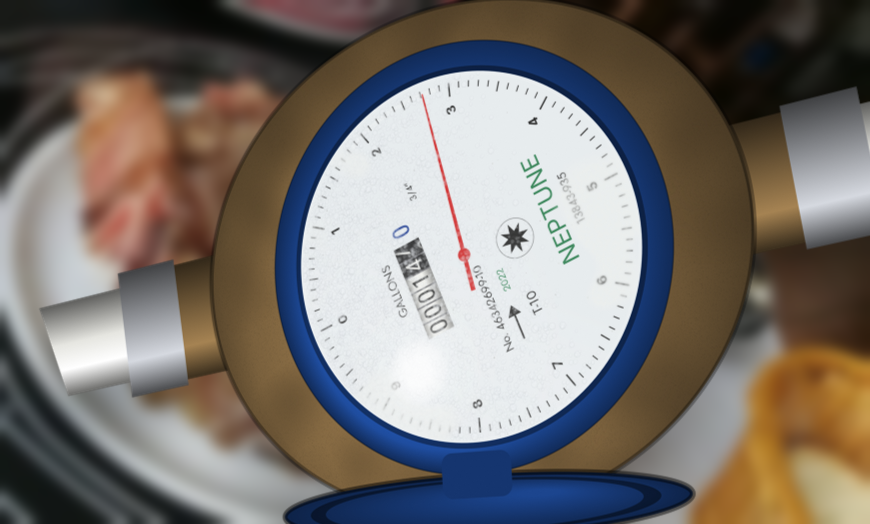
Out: 1472.7gal
